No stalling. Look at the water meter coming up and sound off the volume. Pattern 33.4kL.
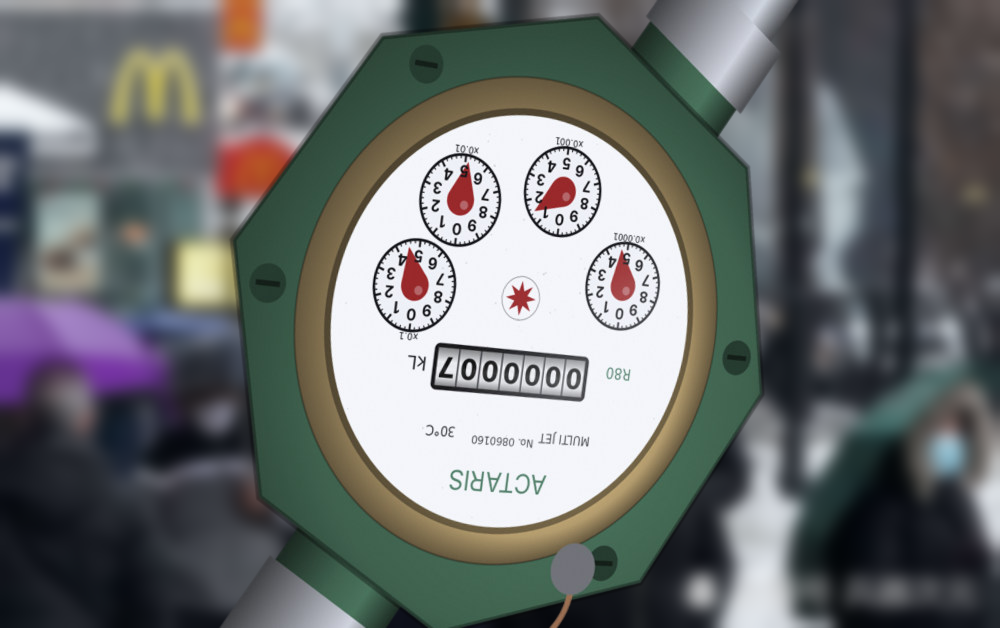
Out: 7.4514kL
